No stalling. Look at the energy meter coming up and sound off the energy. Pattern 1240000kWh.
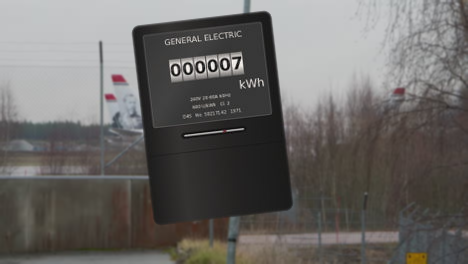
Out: 7kWh
